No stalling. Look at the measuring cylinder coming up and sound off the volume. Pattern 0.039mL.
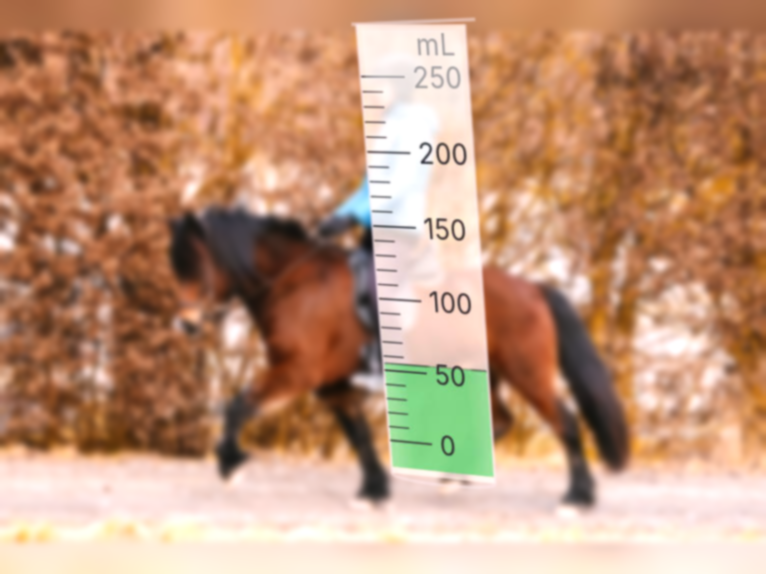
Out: 55mL
